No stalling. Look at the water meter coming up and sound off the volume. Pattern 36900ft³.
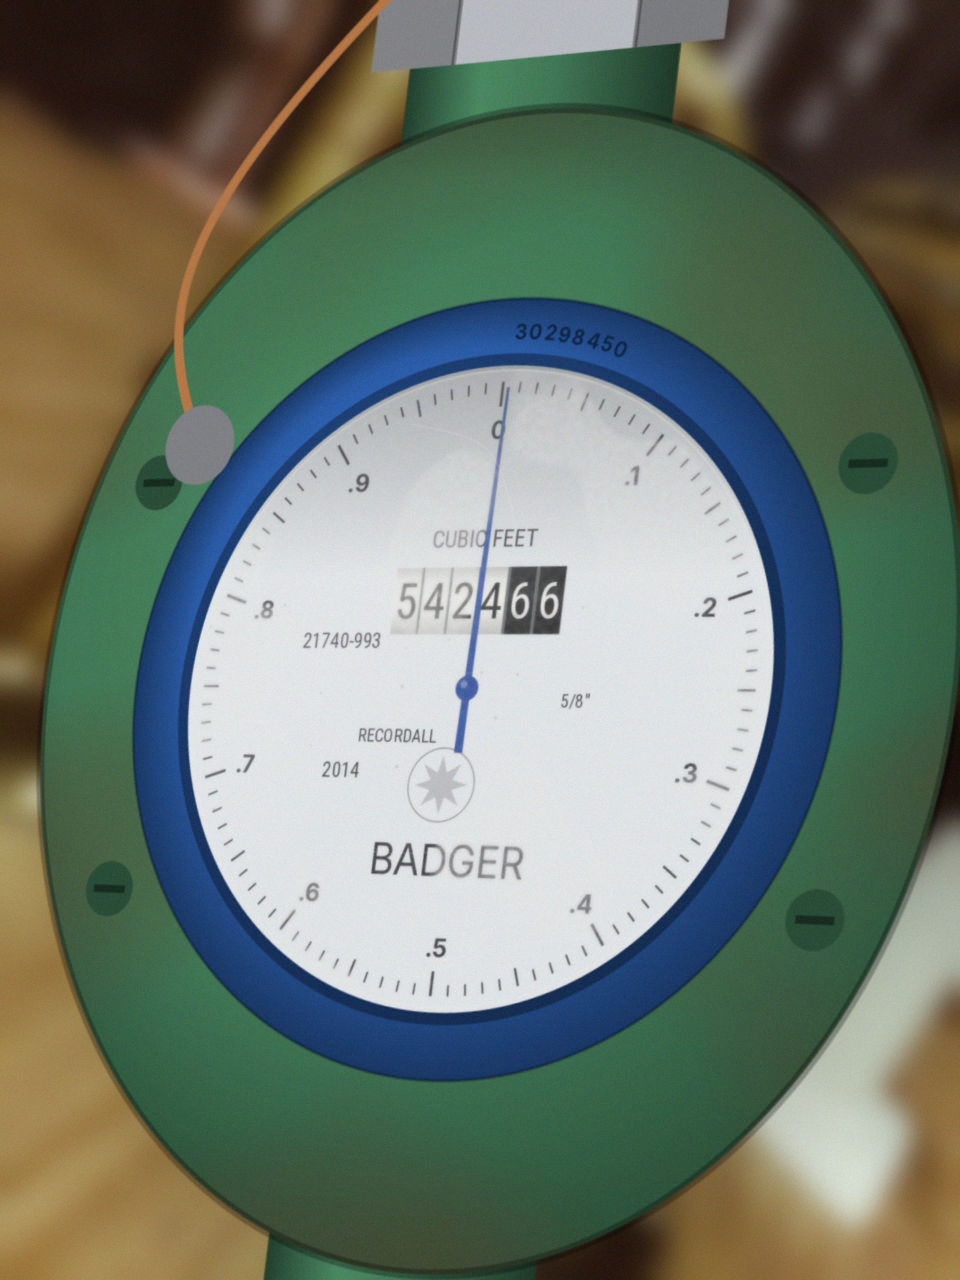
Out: 542466.00ft³
